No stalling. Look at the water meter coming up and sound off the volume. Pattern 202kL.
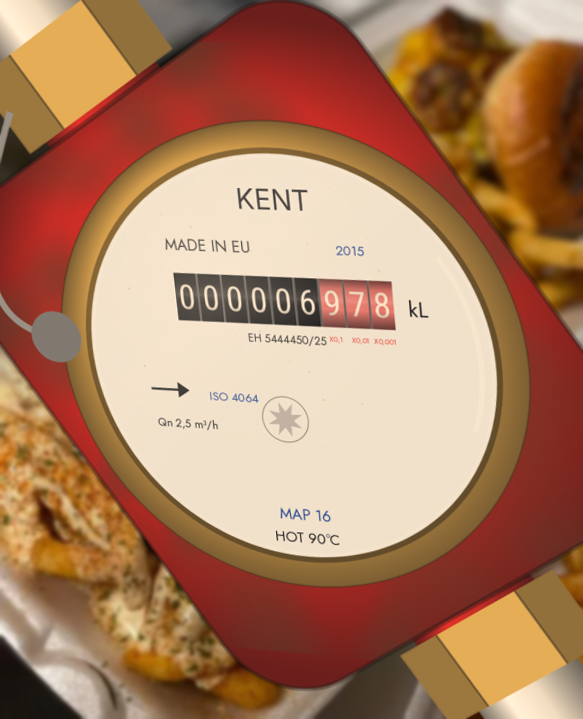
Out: 6.978kL
